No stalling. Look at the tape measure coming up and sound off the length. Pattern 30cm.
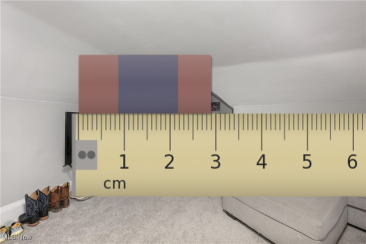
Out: 2.9cm
